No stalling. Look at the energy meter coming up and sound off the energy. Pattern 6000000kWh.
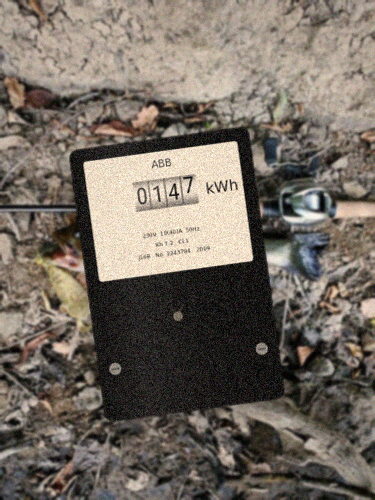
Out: 147kWh
